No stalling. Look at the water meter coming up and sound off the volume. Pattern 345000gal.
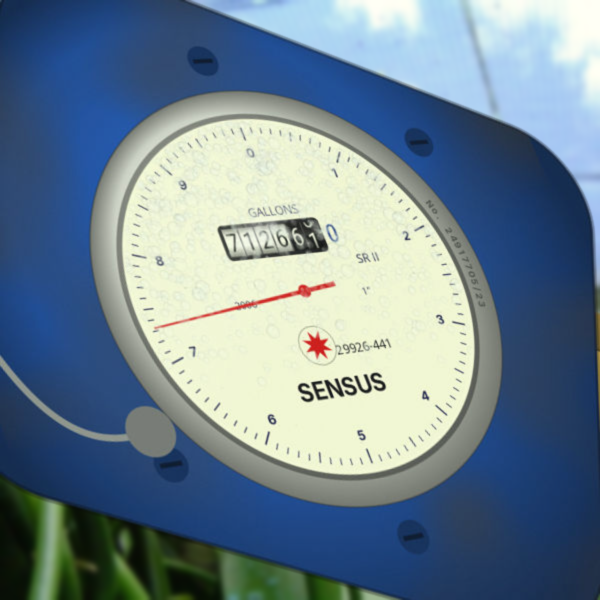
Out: 7126607.3gal
